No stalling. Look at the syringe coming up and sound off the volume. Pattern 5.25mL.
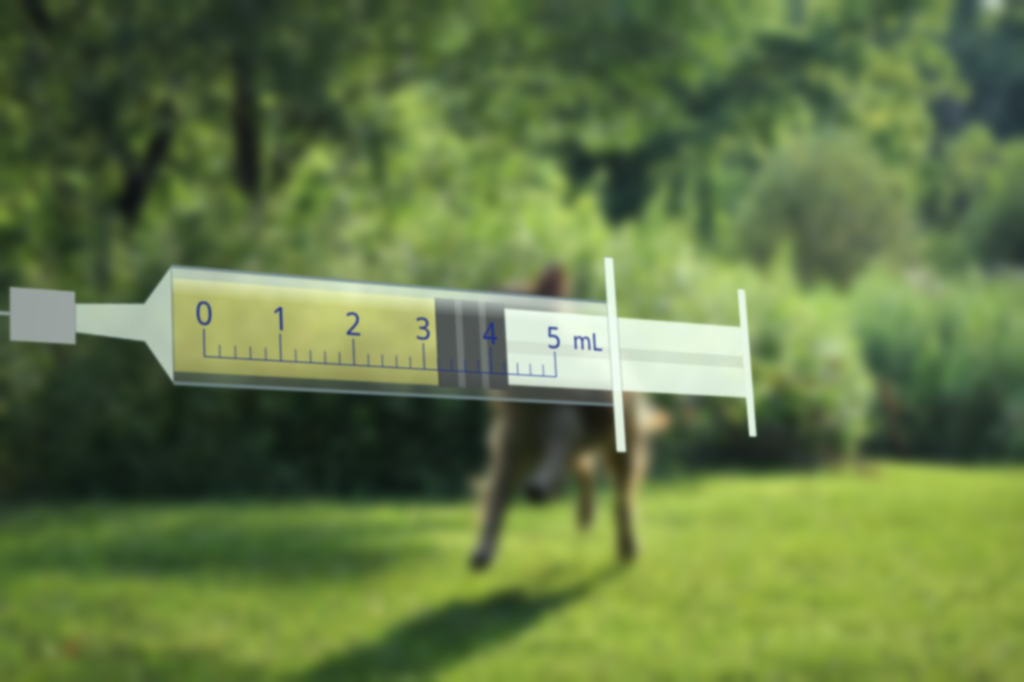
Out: 3.2mL
